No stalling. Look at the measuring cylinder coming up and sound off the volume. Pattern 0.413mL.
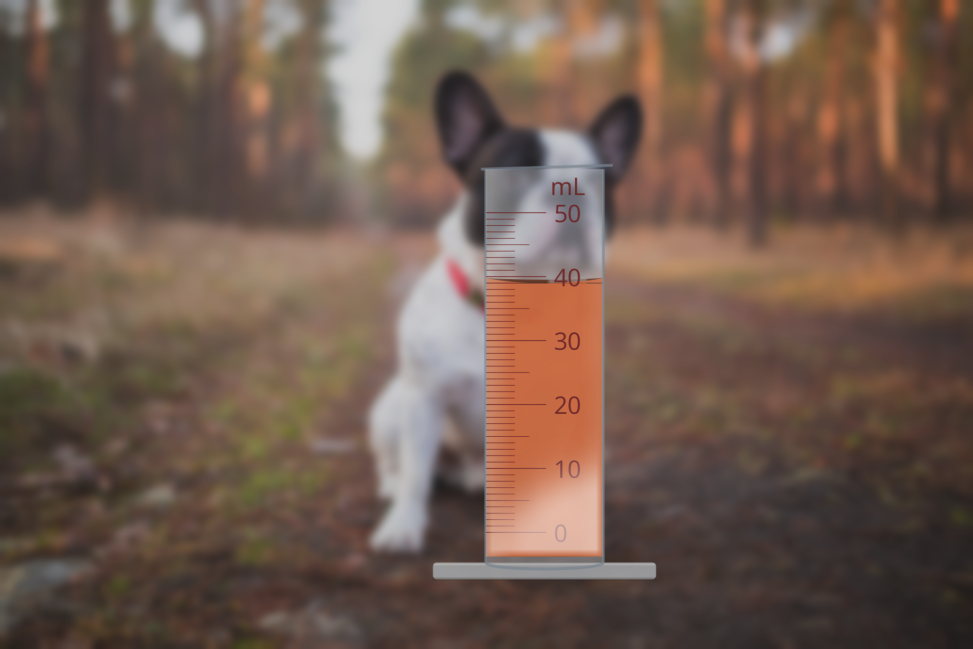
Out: 39mL
